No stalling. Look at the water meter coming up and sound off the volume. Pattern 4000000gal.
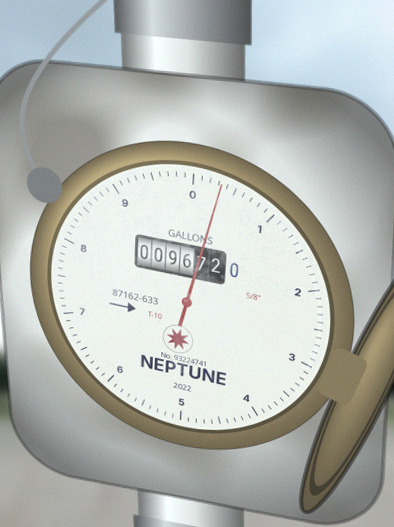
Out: 96720.3gal
